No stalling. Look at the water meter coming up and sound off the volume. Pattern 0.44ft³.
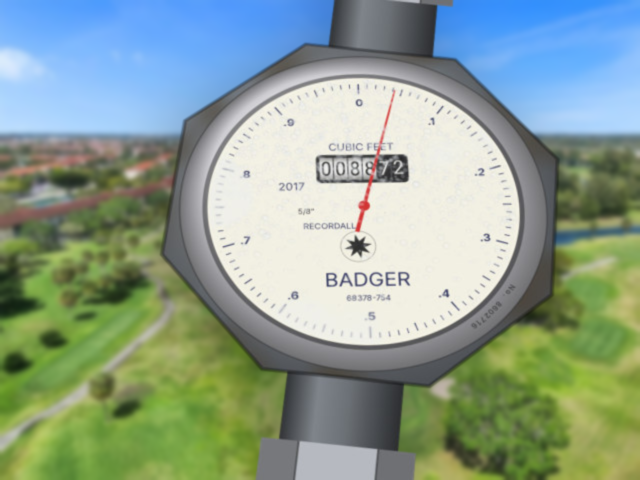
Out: 8872.04ft³
